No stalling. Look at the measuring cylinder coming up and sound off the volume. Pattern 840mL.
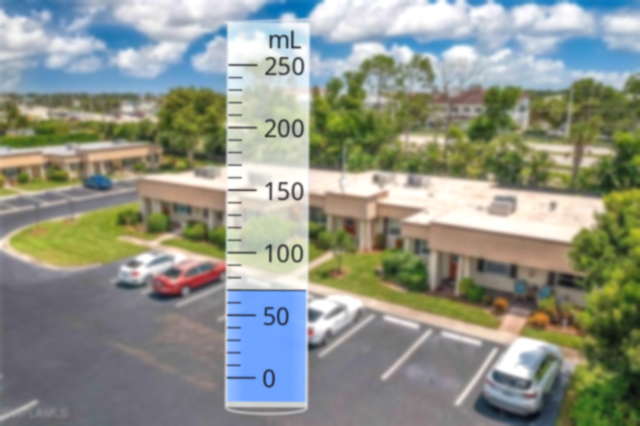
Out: 70mL
